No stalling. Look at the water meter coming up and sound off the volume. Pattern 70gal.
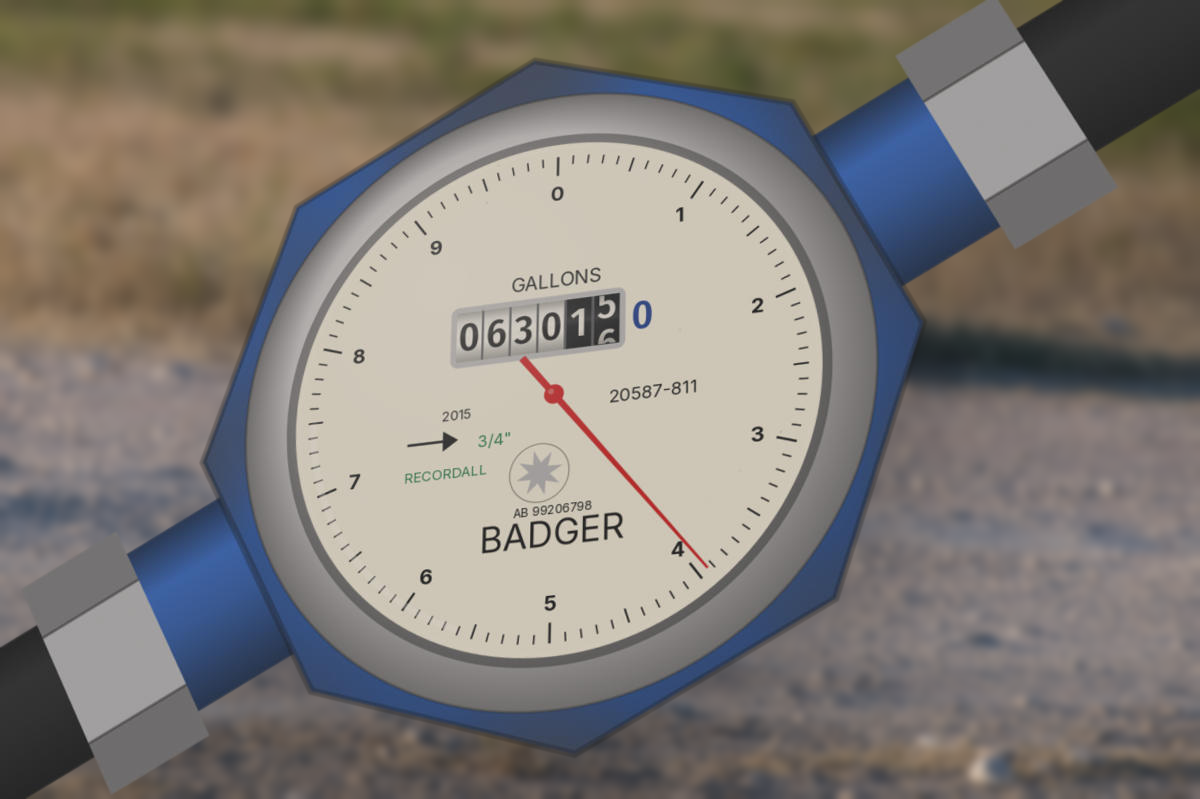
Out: 630153.9gal
